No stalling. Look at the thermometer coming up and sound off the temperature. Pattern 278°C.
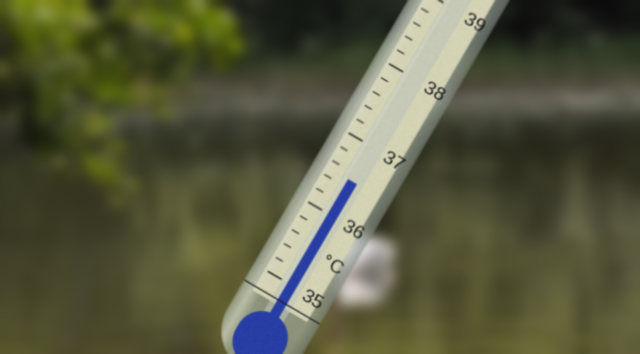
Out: 36.5°C
